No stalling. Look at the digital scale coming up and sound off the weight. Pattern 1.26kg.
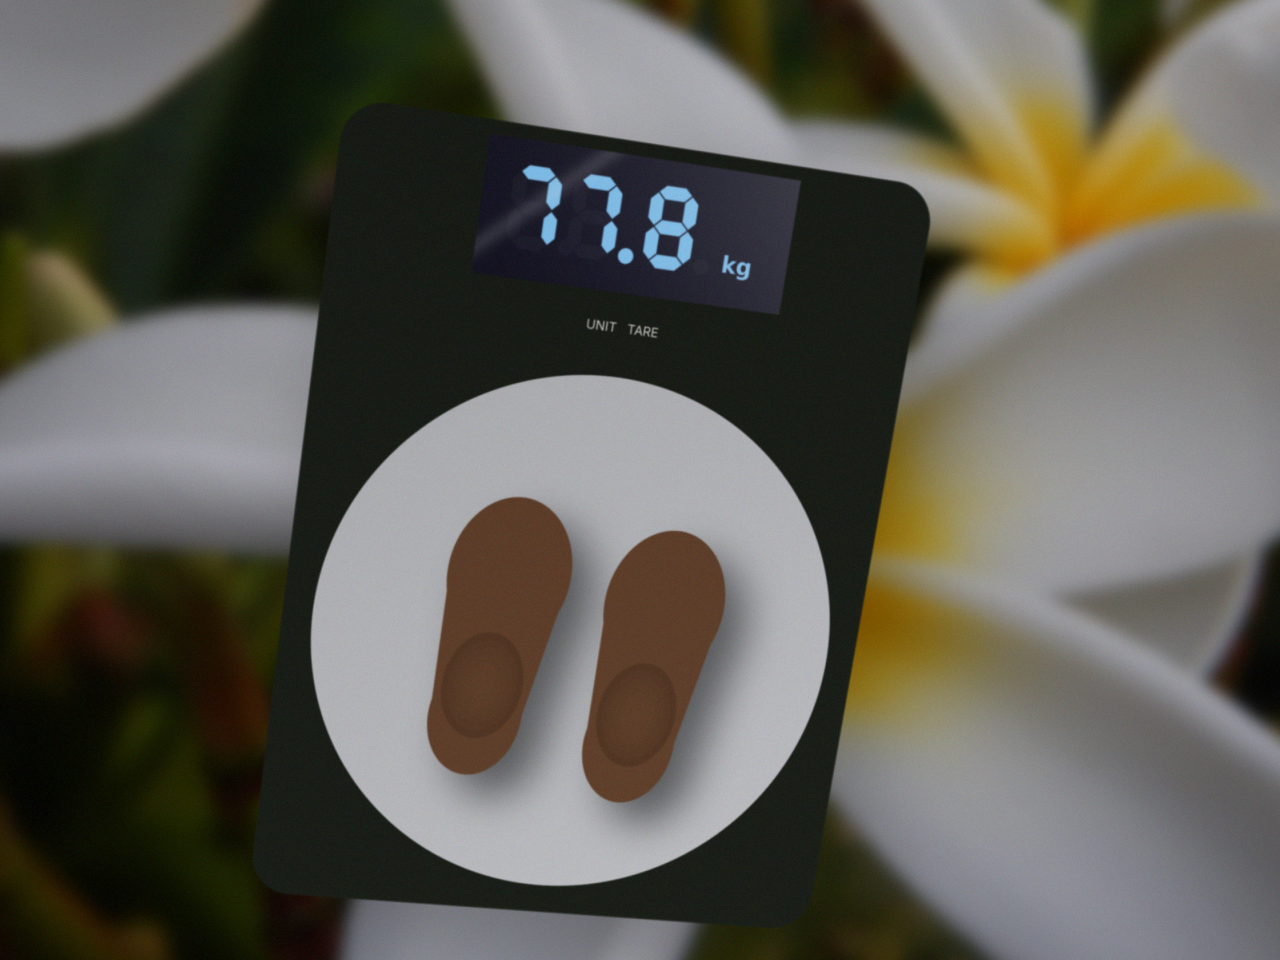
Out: 77.8kg
